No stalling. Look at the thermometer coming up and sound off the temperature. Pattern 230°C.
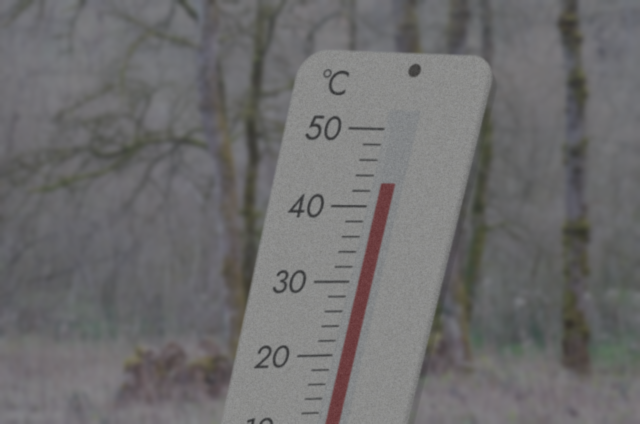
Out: 43°C
